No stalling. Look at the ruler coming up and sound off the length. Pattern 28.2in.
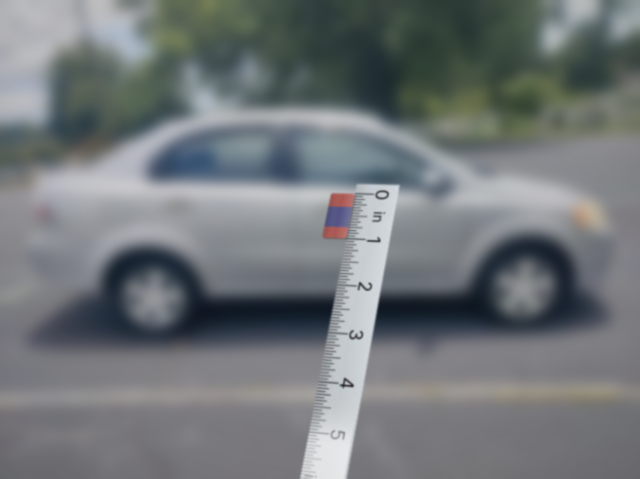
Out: 1in
